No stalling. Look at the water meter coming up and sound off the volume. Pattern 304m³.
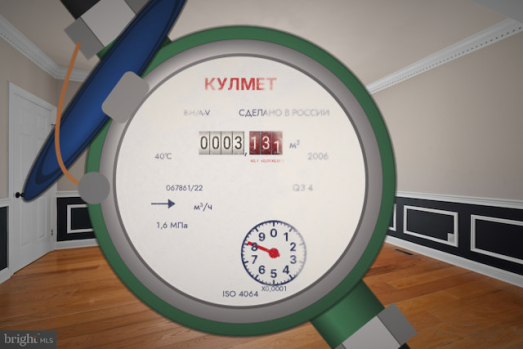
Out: 3.1308m³
